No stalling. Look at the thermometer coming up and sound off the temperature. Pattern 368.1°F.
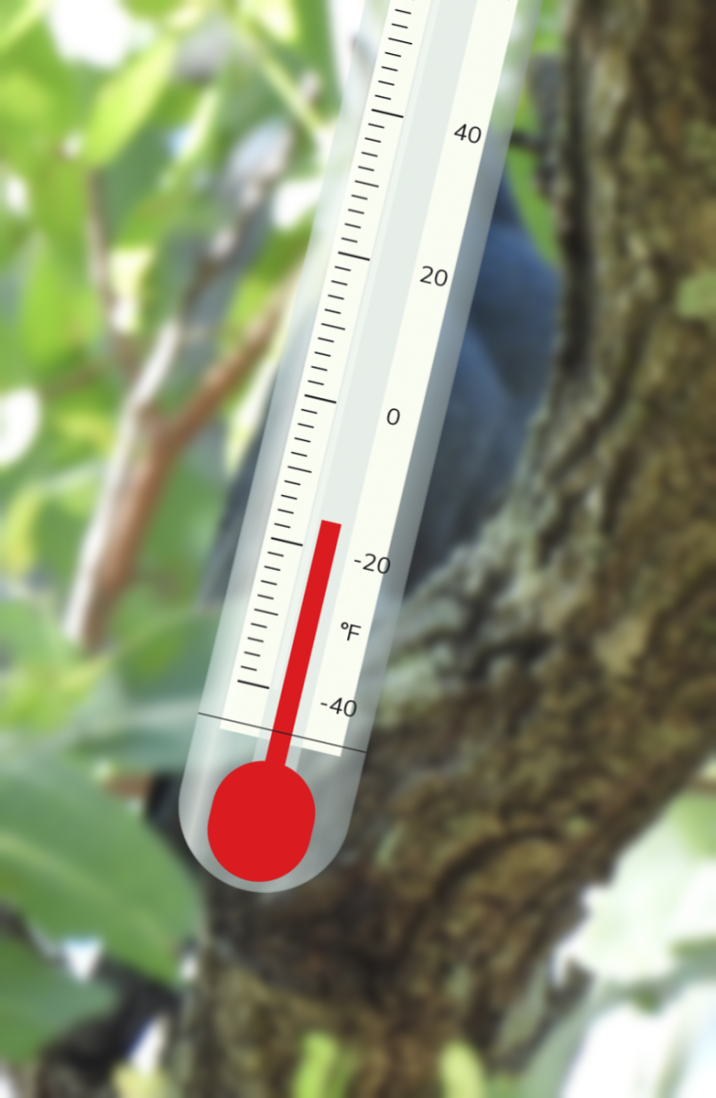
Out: -16°F
